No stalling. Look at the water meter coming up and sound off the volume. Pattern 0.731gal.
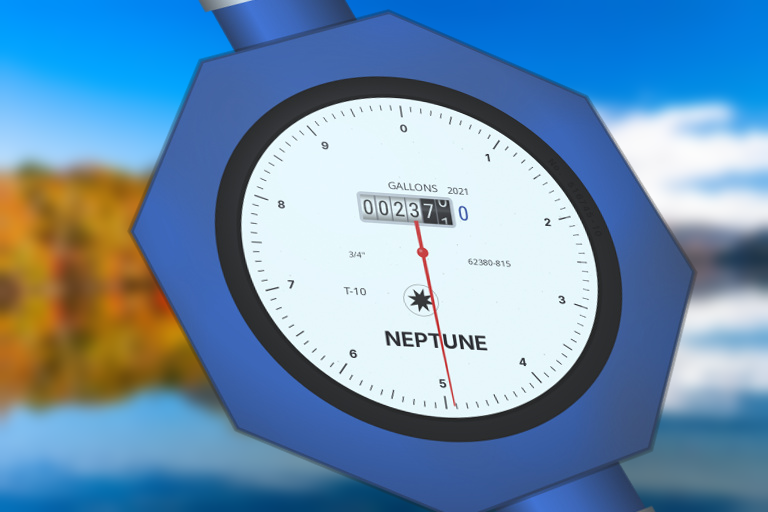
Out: 23704.9gal
